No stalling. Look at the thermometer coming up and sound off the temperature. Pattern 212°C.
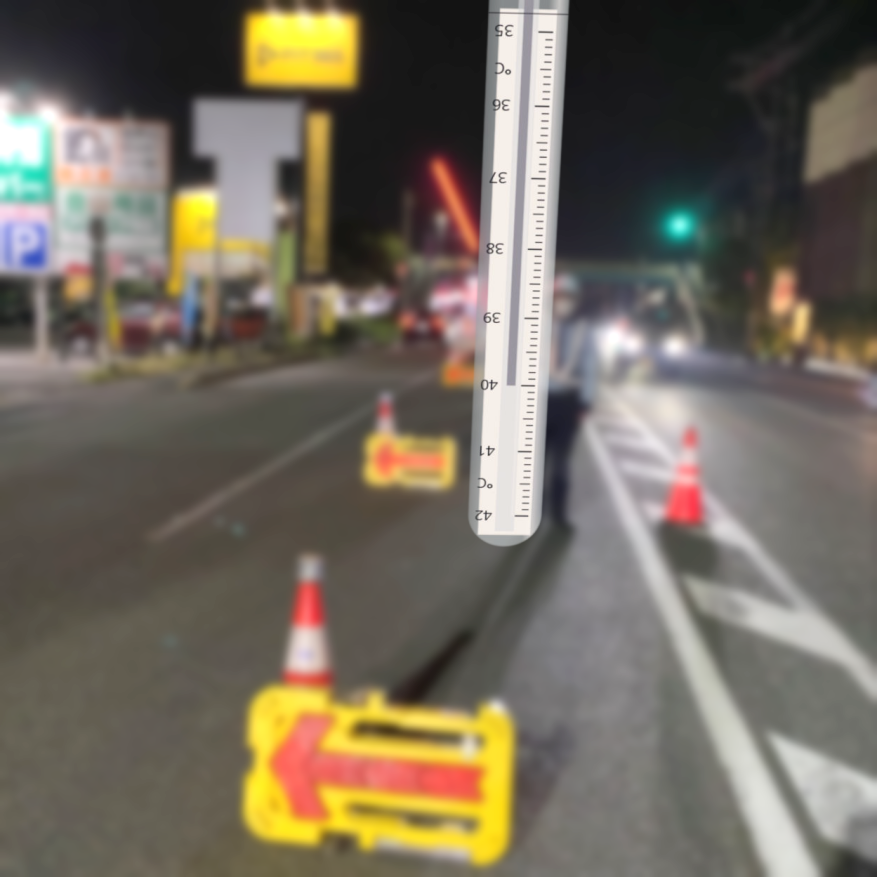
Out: 40°C
